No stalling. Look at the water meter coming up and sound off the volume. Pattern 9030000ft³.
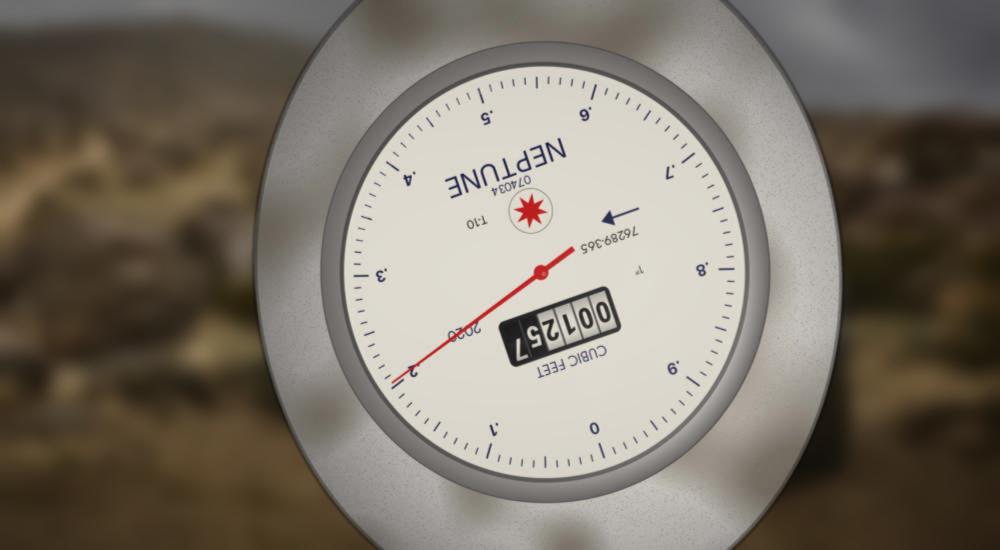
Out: 1257.20ft³
